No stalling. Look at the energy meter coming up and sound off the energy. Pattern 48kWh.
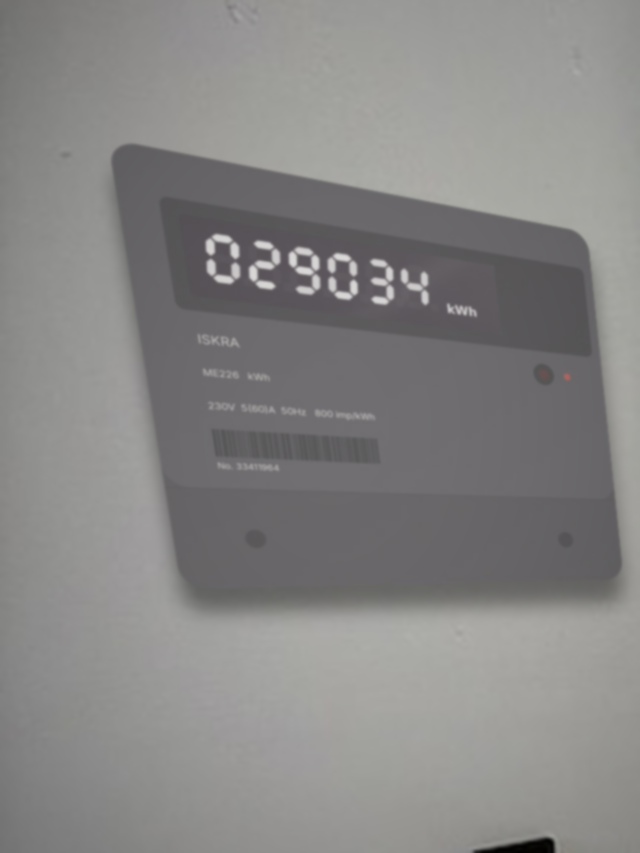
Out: 29034kWh
